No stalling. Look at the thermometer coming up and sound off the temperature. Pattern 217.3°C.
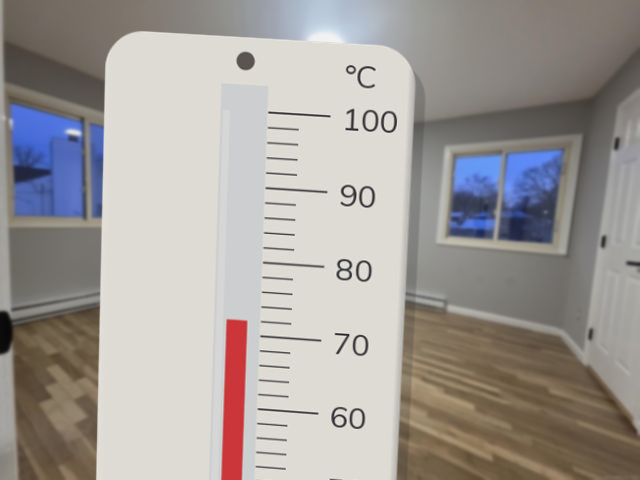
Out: 72°C
